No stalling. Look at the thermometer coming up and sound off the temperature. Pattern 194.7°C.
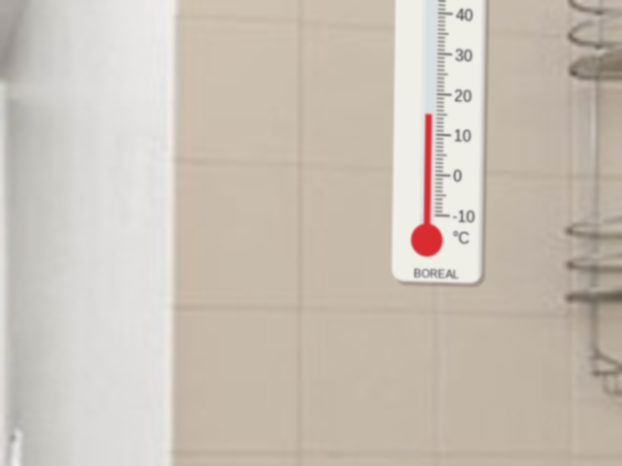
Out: 15°C
